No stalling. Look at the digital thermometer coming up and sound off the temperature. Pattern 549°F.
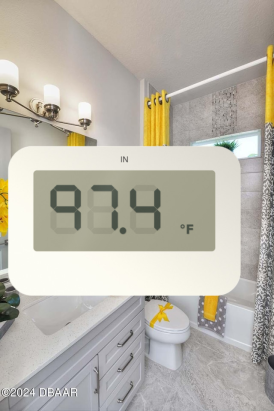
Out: 97.4°F
